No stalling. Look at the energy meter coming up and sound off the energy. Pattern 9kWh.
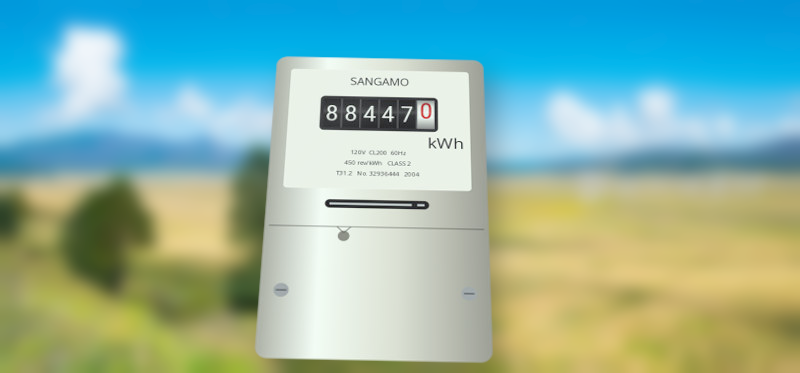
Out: 88447.0kWh
